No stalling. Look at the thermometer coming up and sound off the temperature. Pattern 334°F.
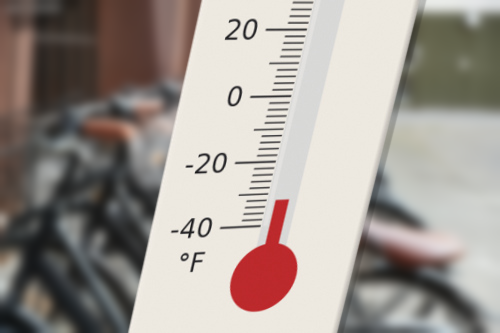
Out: -32°F
